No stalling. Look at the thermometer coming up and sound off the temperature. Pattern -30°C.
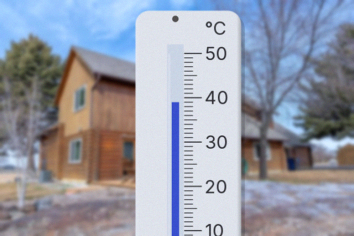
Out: 39°C
